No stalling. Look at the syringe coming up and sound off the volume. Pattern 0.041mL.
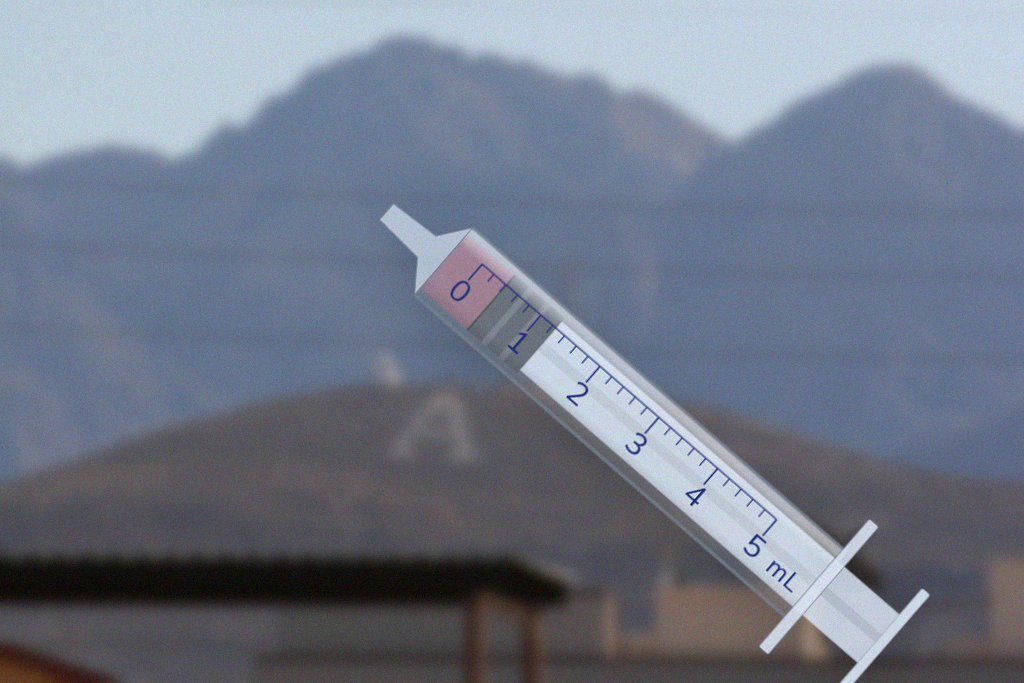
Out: 0.4mL
